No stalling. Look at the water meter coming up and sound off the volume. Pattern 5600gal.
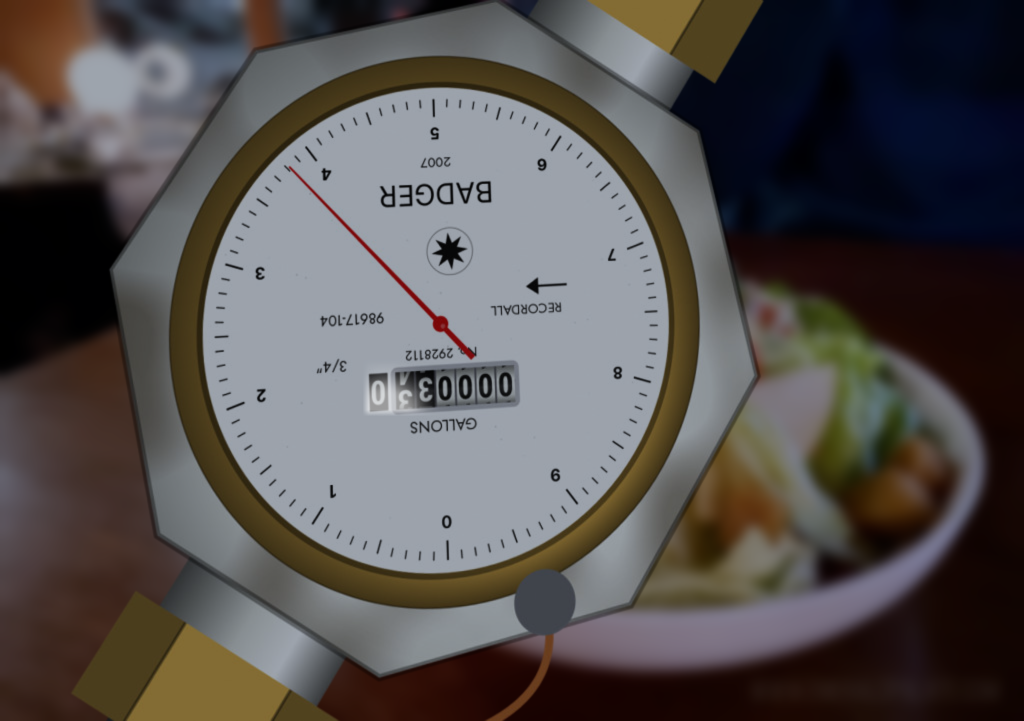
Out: 333.8gal
